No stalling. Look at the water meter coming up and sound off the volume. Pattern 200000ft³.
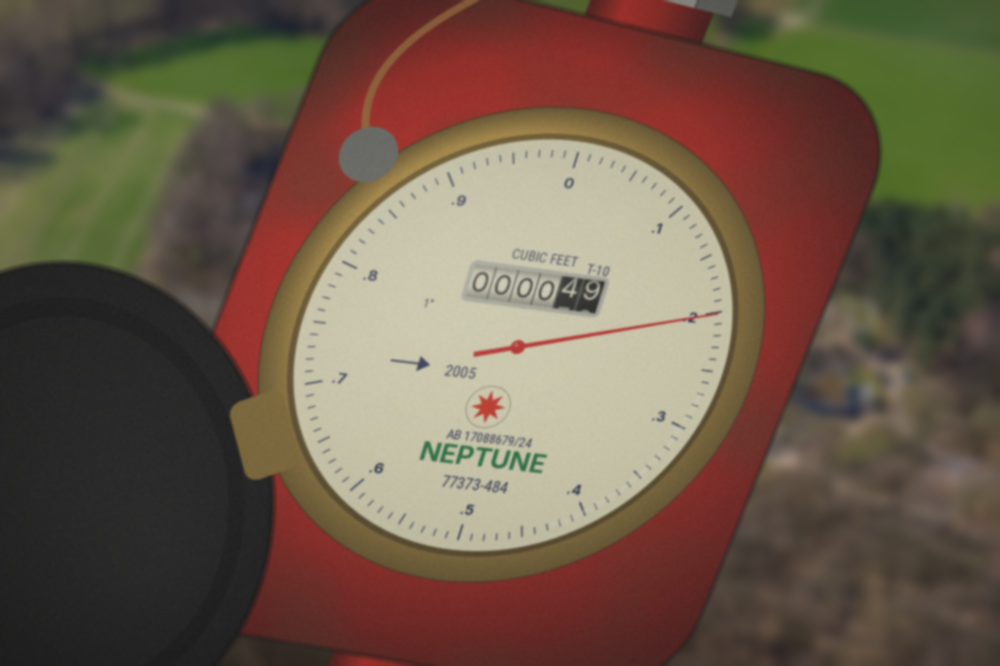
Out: 49.20ft³
